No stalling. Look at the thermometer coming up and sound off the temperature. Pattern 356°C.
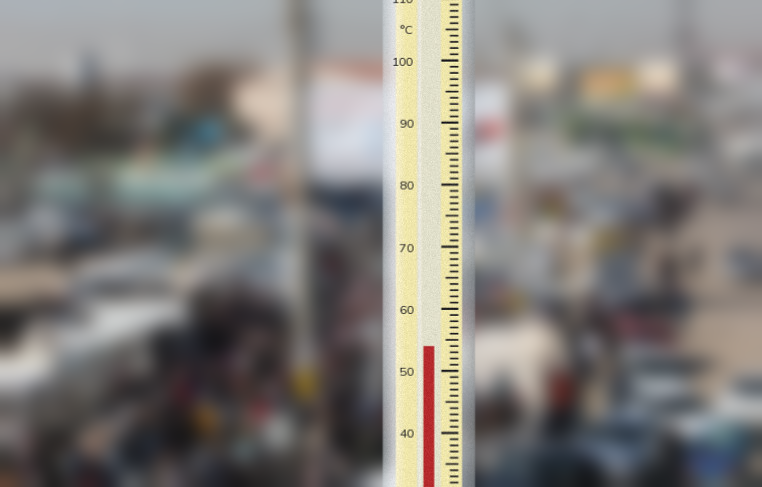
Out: 54°C
